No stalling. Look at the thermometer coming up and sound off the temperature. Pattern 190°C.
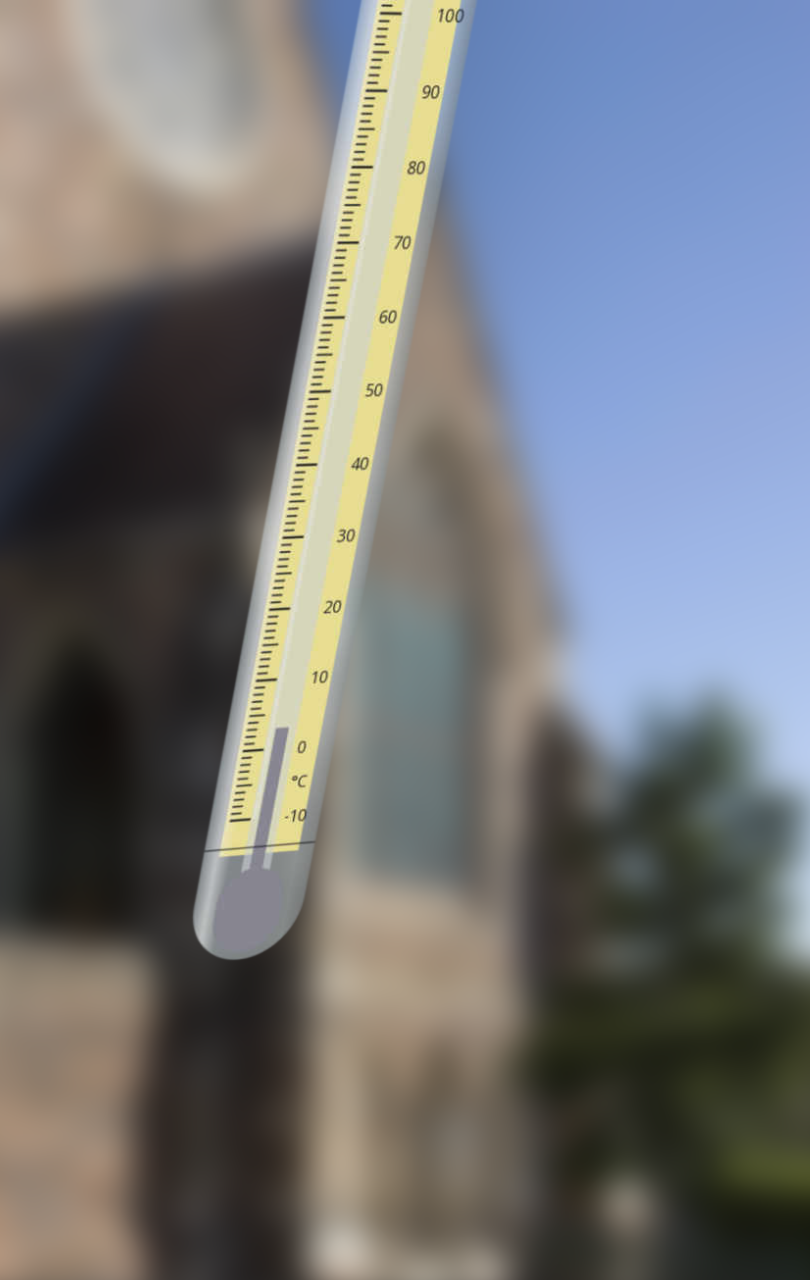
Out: 3°C
